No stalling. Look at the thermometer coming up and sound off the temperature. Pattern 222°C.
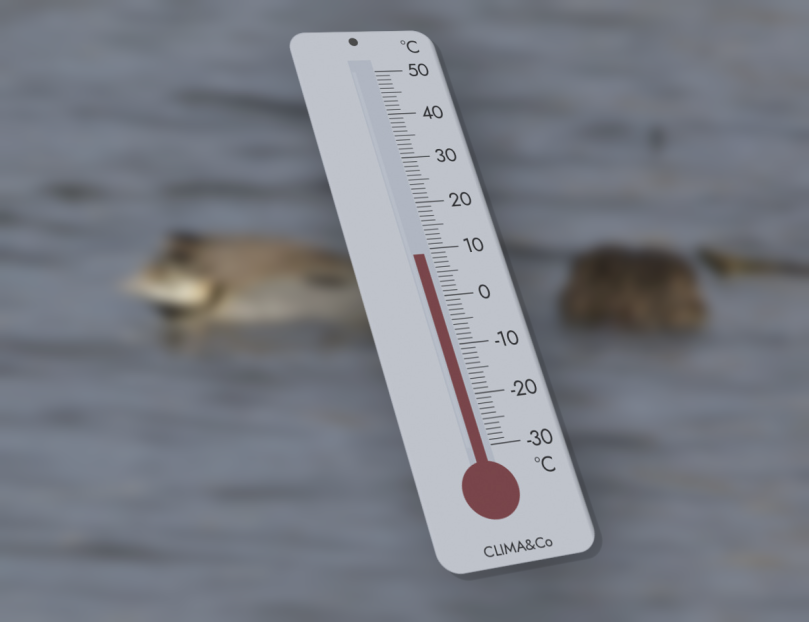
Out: 9°C
